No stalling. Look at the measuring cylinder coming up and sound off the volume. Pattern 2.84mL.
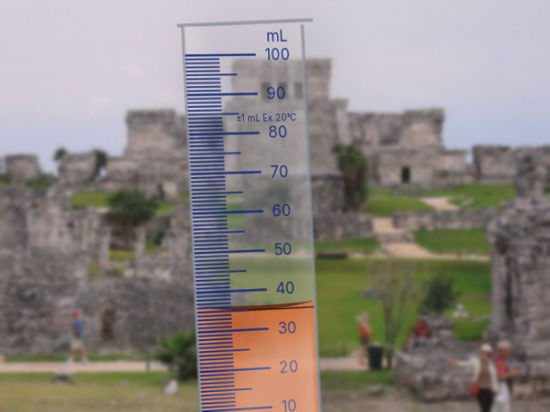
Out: 35mL
